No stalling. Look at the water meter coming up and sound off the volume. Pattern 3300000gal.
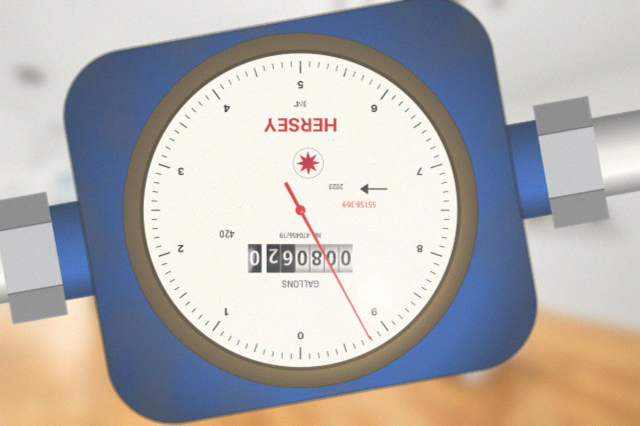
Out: 80619.2gal
